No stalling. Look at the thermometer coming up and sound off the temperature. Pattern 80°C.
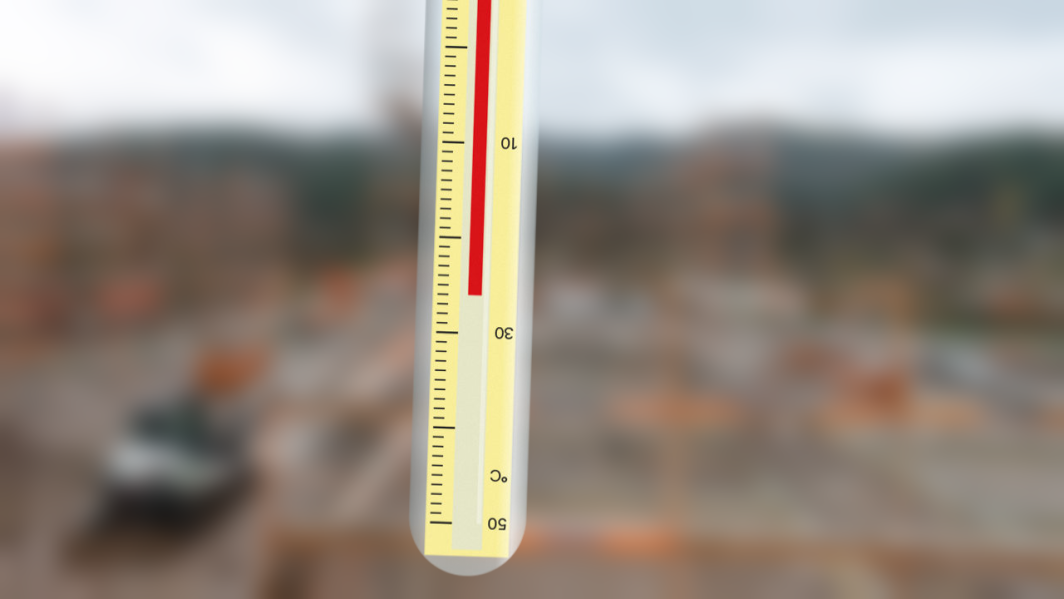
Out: 26°C
